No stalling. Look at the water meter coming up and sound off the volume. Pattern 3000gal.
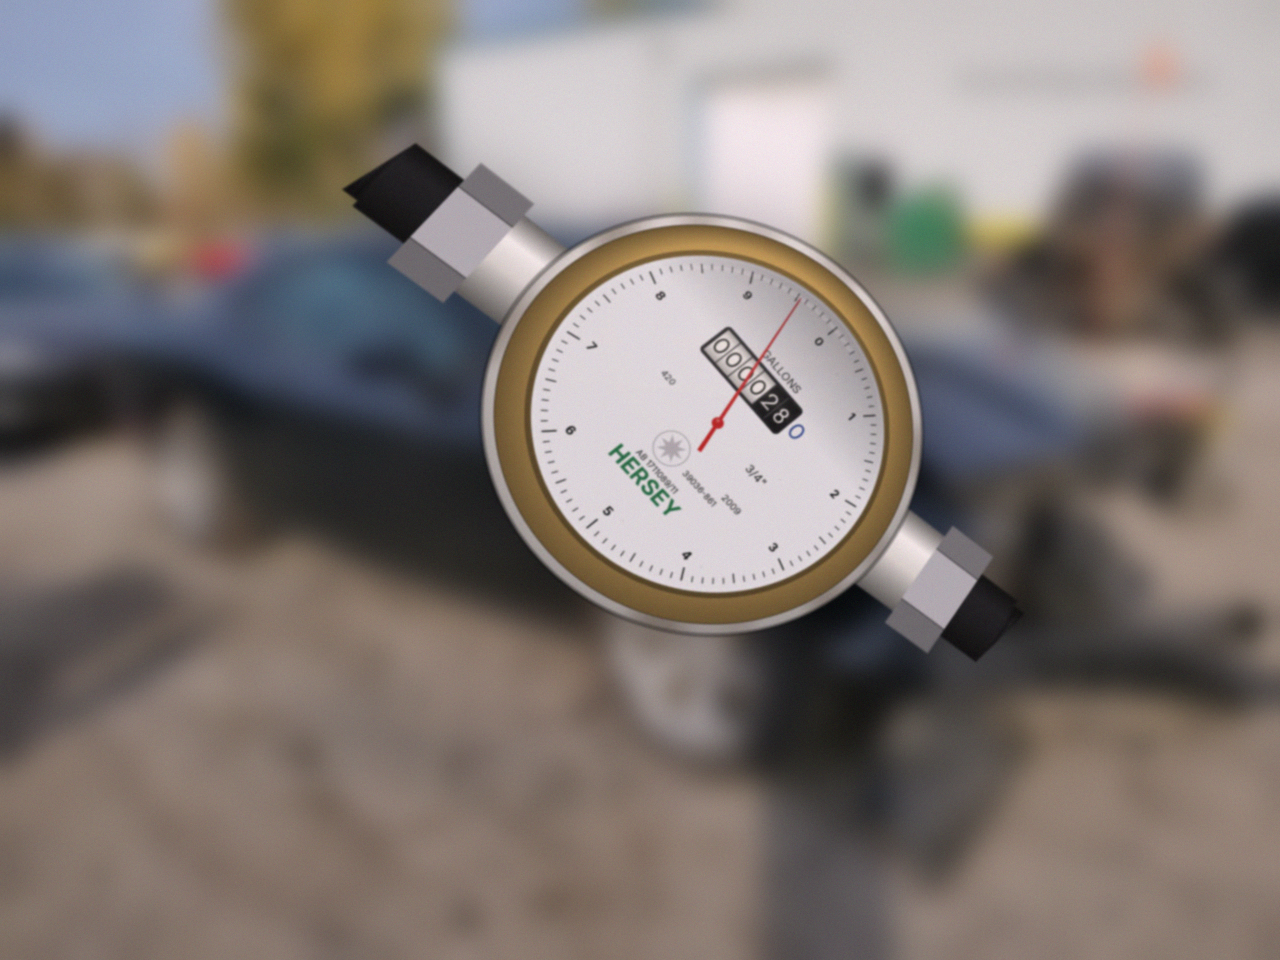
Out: 279.5gal
